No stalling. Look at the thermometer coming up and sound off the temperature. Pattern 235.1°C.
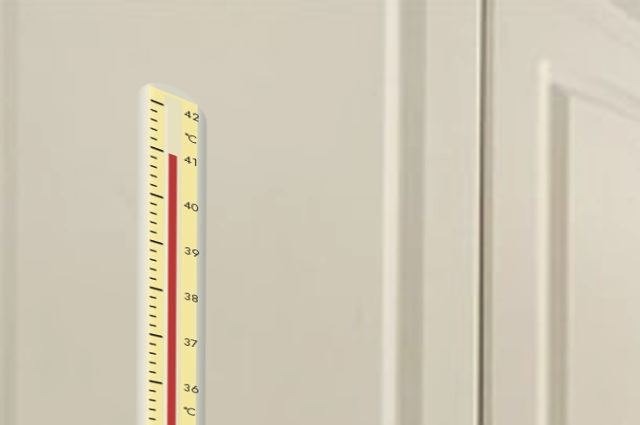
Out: 41°C
